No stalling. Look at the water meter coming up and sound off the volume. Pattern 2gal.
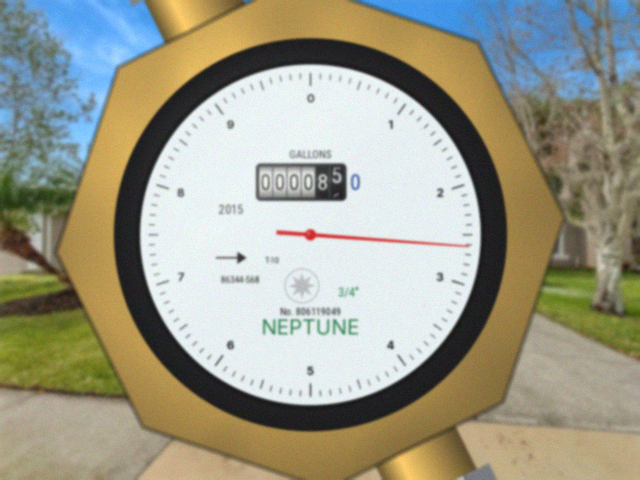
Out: 852.6gal
